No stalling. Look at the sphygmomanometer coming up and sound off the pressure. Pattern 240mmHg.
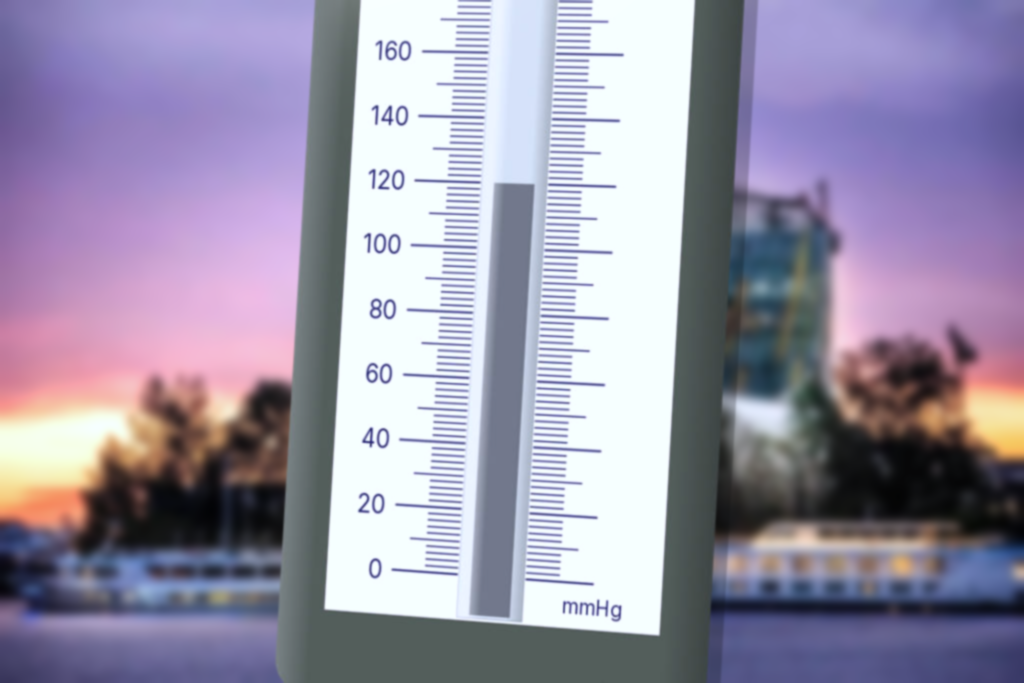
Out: 120mmHg
